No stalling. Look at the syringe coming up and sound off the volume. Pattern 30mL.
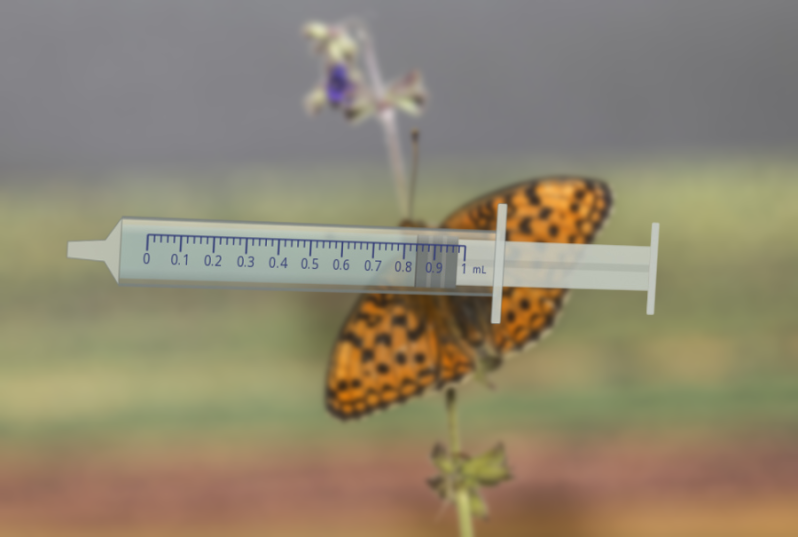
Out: 0.84mL
